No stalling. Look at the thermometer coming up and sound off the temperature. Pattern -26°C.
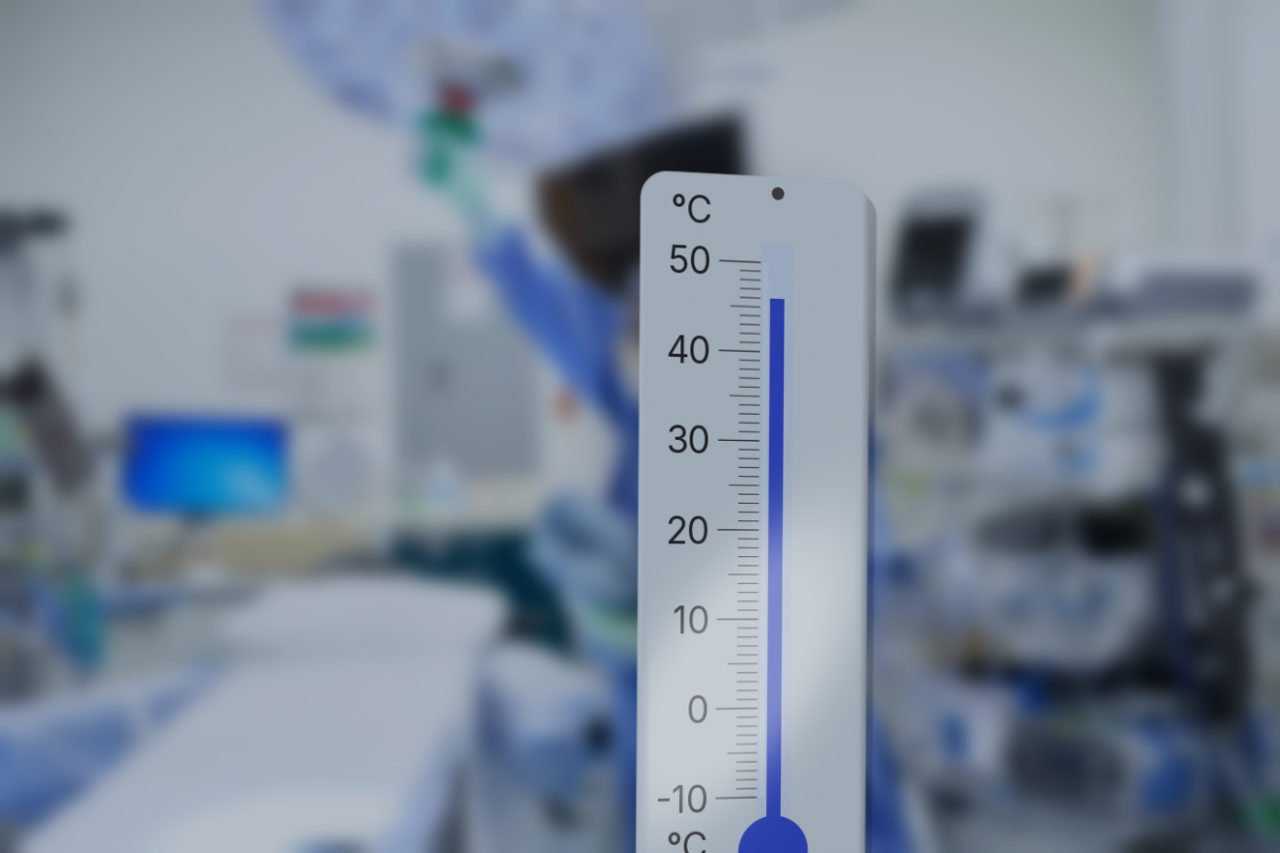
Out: 46°C
